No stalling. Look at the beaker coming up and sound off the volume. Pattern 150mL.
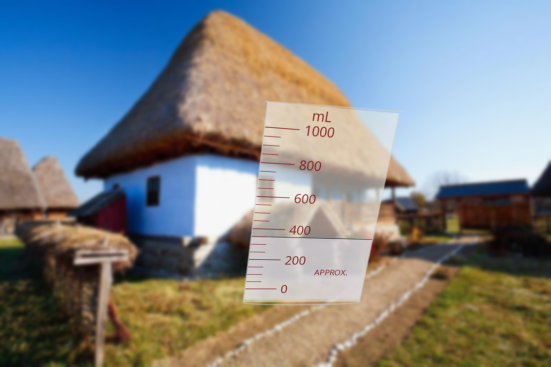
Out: 350mL
